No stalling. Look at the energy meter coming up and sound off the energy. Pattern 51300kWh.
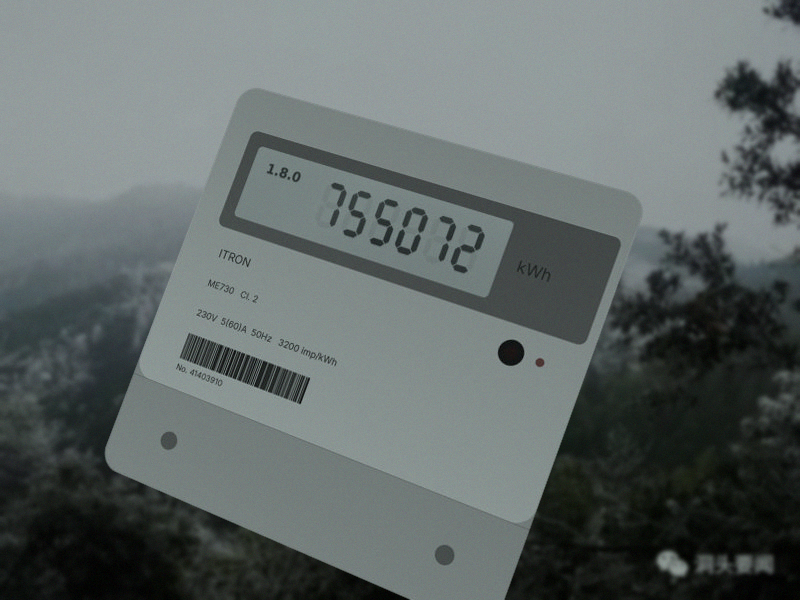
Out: 755072kWh
